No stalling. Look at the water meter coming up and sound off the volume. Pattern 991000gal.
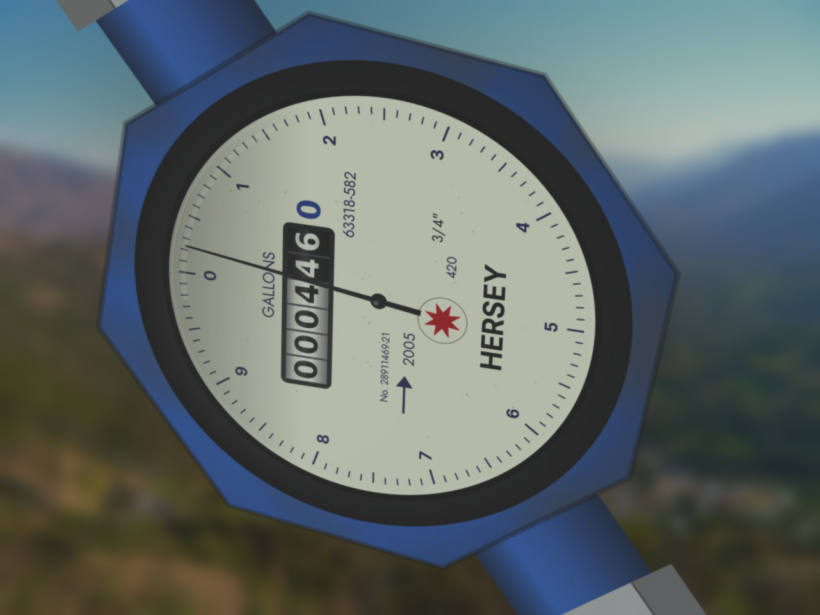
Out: 4460.2gal
